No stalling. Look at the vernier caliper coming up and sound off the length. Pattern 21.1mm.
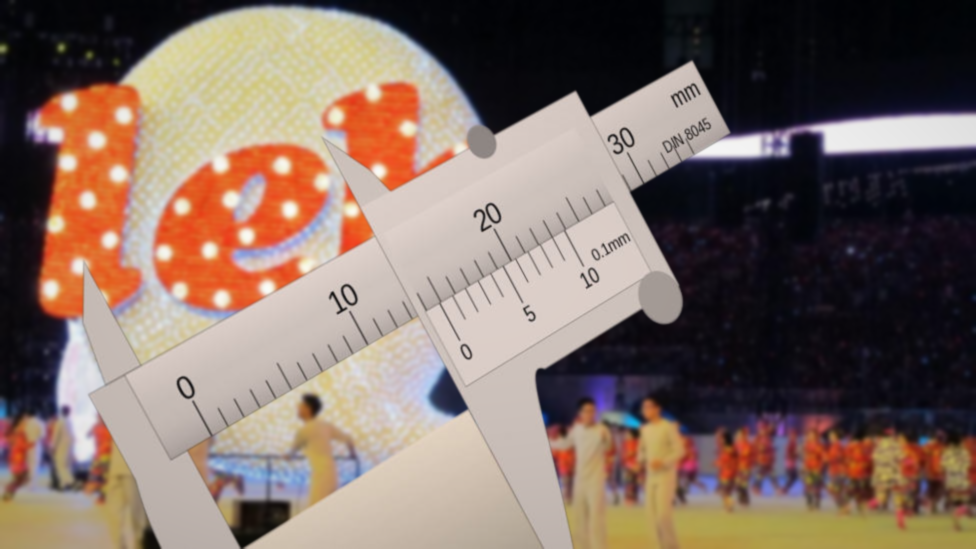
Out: 14.9mm
